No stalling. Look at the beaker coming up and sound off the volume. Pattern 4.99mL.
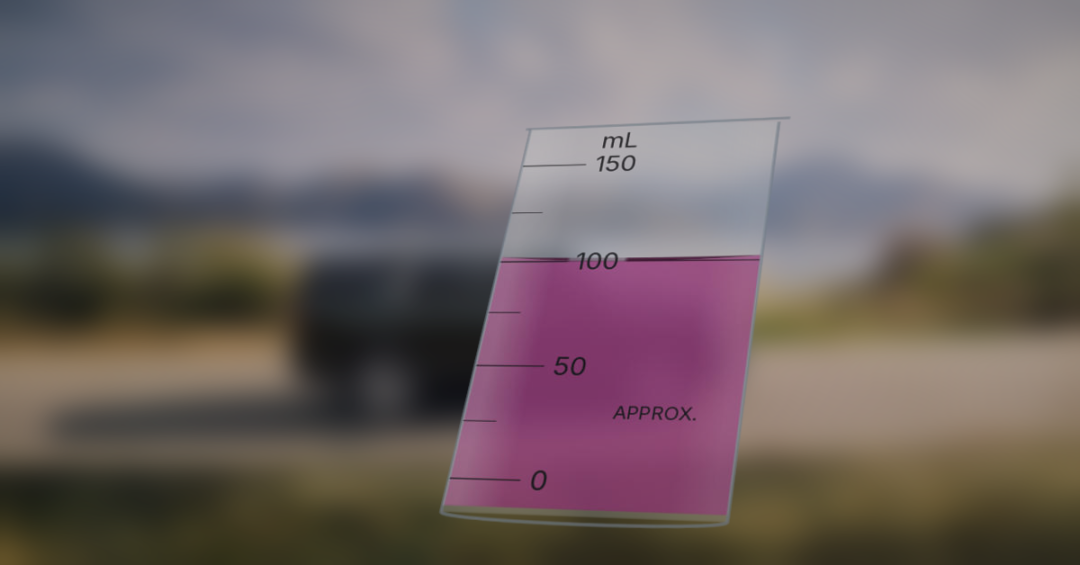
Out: 100mL
